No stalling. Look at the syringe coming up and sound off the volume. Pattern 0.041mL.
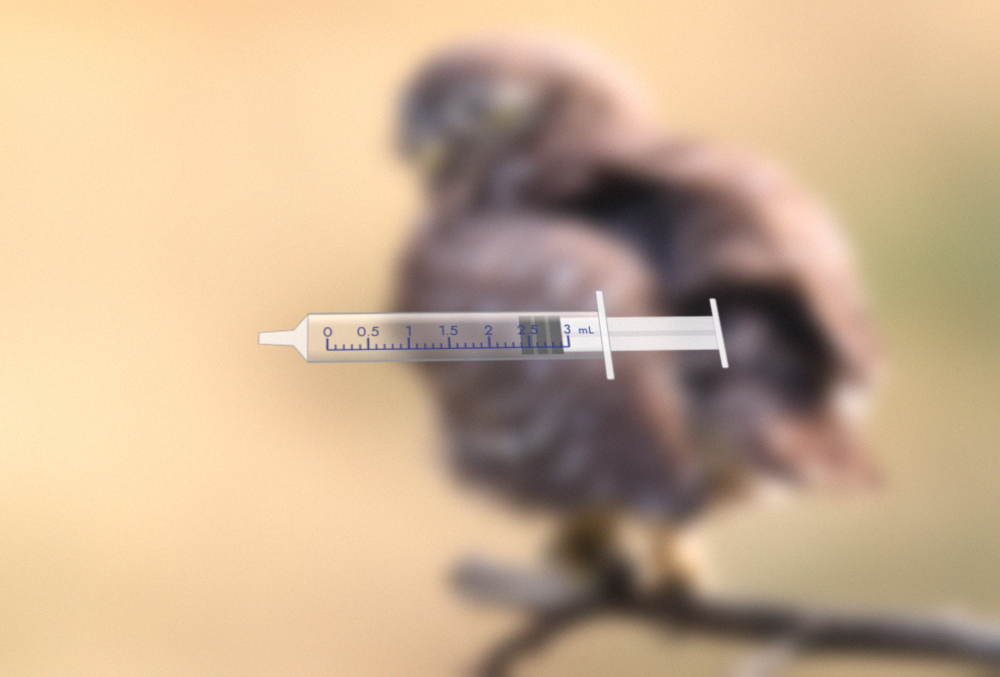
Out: 2.4mL
